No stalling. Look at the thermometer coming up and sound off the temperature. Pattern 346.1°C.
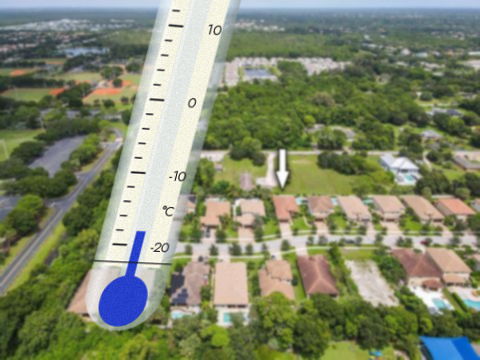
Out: -18°C
